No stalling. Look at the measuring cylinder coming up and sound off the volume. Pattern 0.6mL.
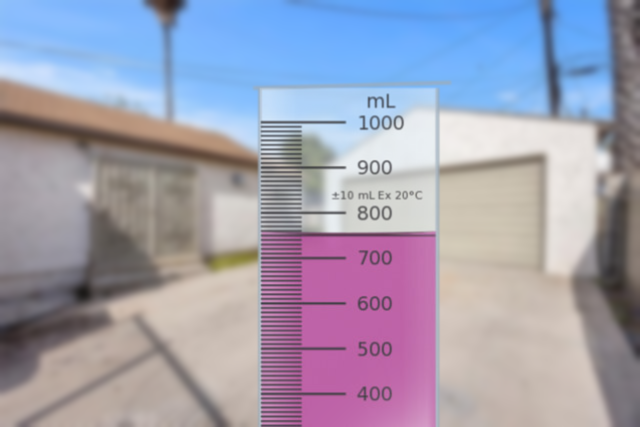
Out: 750mL
